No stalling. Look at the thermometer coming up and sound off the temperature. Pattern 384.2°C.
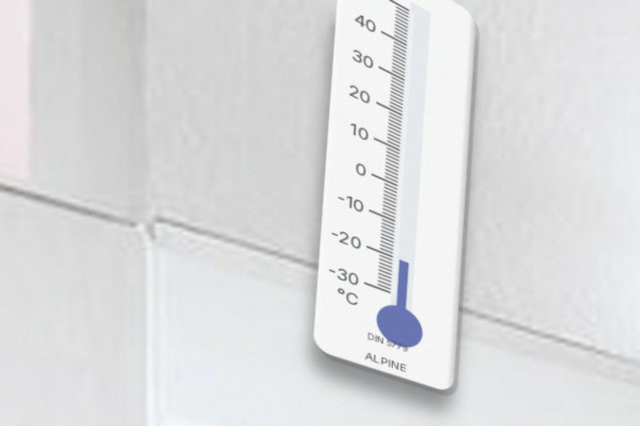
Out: -20°C
